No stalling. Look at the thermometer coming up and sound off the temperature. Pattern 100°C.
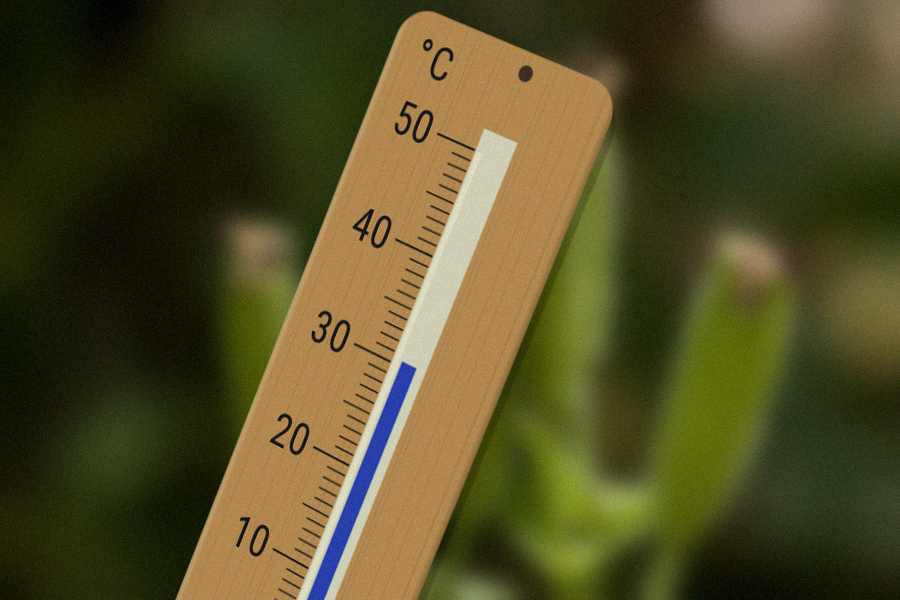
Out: 30.5°C
